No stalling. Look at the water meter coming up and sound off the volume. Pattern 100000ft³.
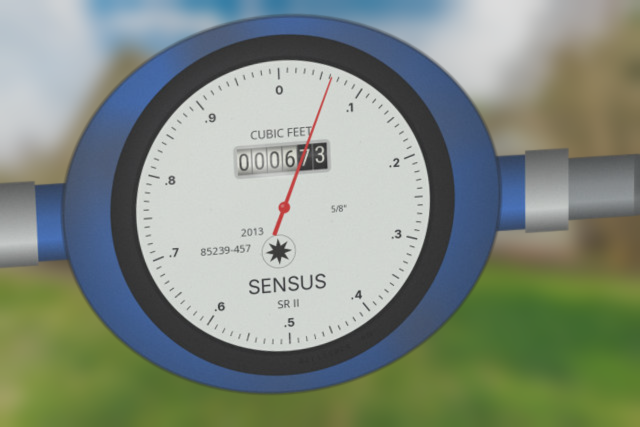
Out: 673.06ft³
